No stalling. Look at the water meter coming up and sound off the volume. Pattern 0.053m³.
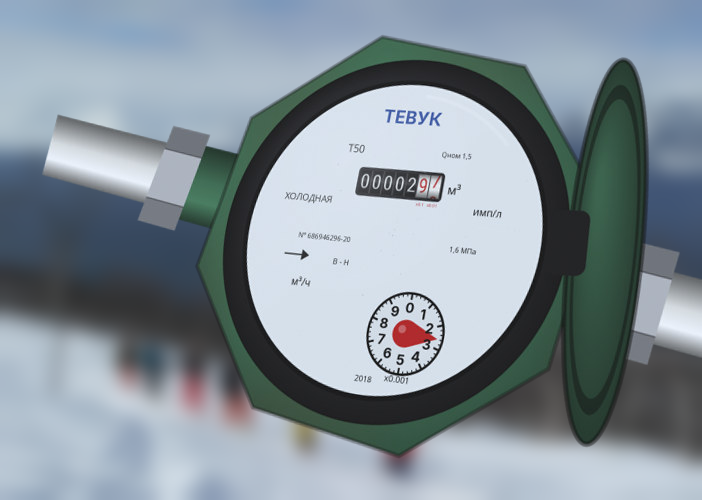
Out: 2.972m³
